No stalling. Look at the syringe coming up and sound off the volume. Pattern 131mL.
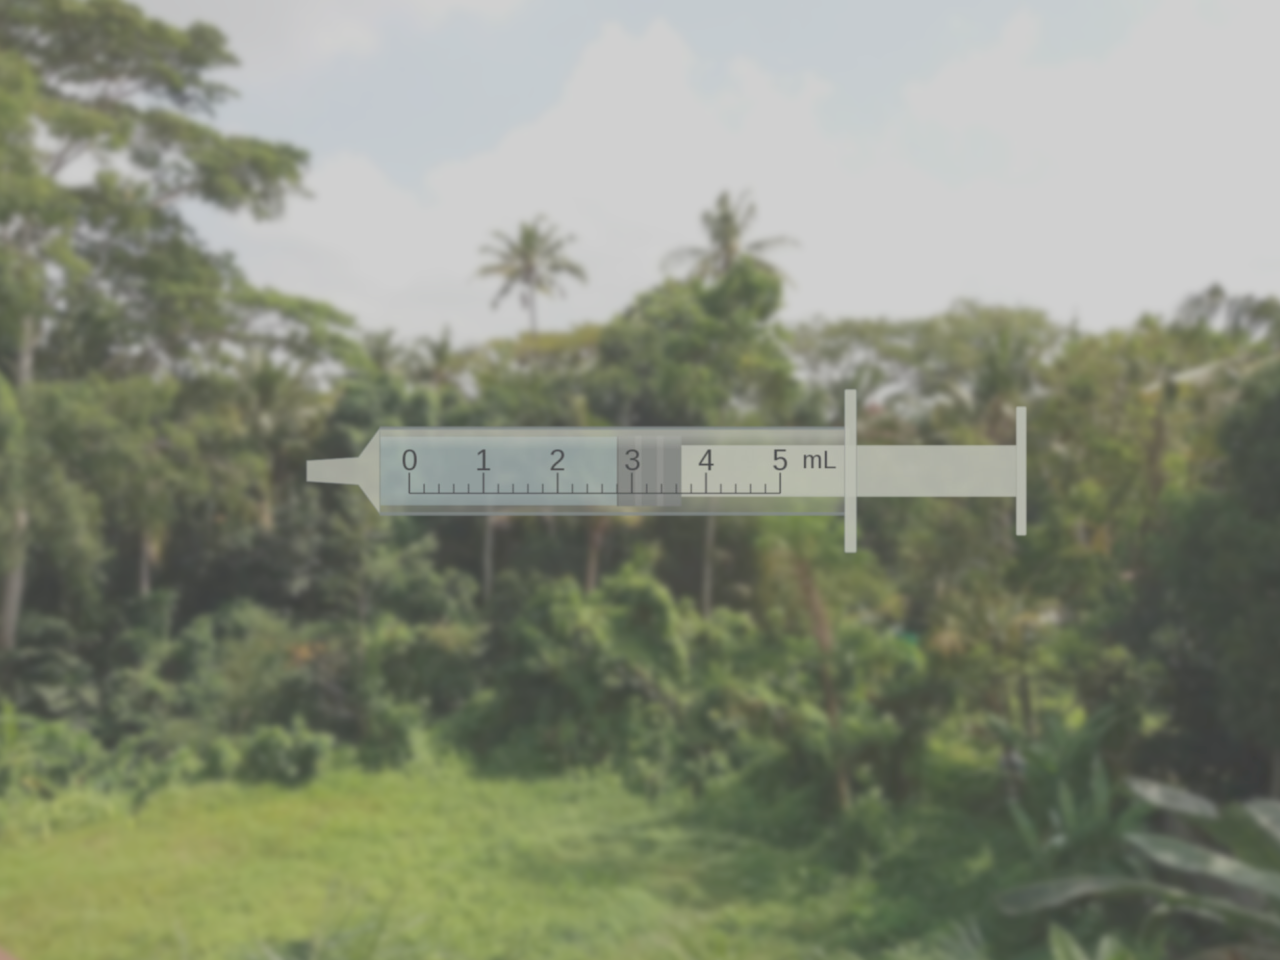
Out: 2.8mL
